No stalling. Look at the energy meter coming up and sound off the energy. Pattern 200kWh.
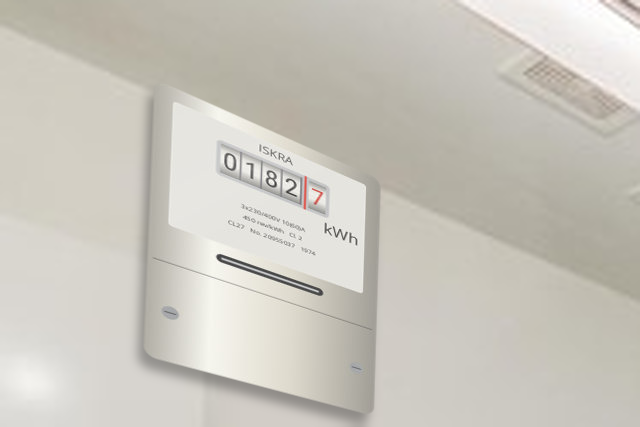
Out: 182.7kWh
